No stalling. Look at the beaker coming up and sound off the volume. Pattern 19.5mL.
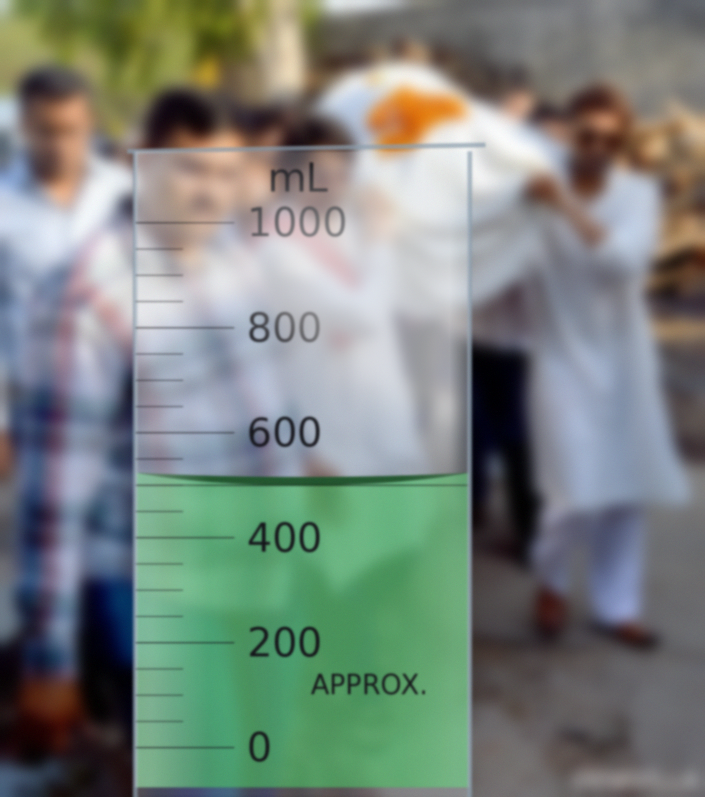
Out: 500mL
